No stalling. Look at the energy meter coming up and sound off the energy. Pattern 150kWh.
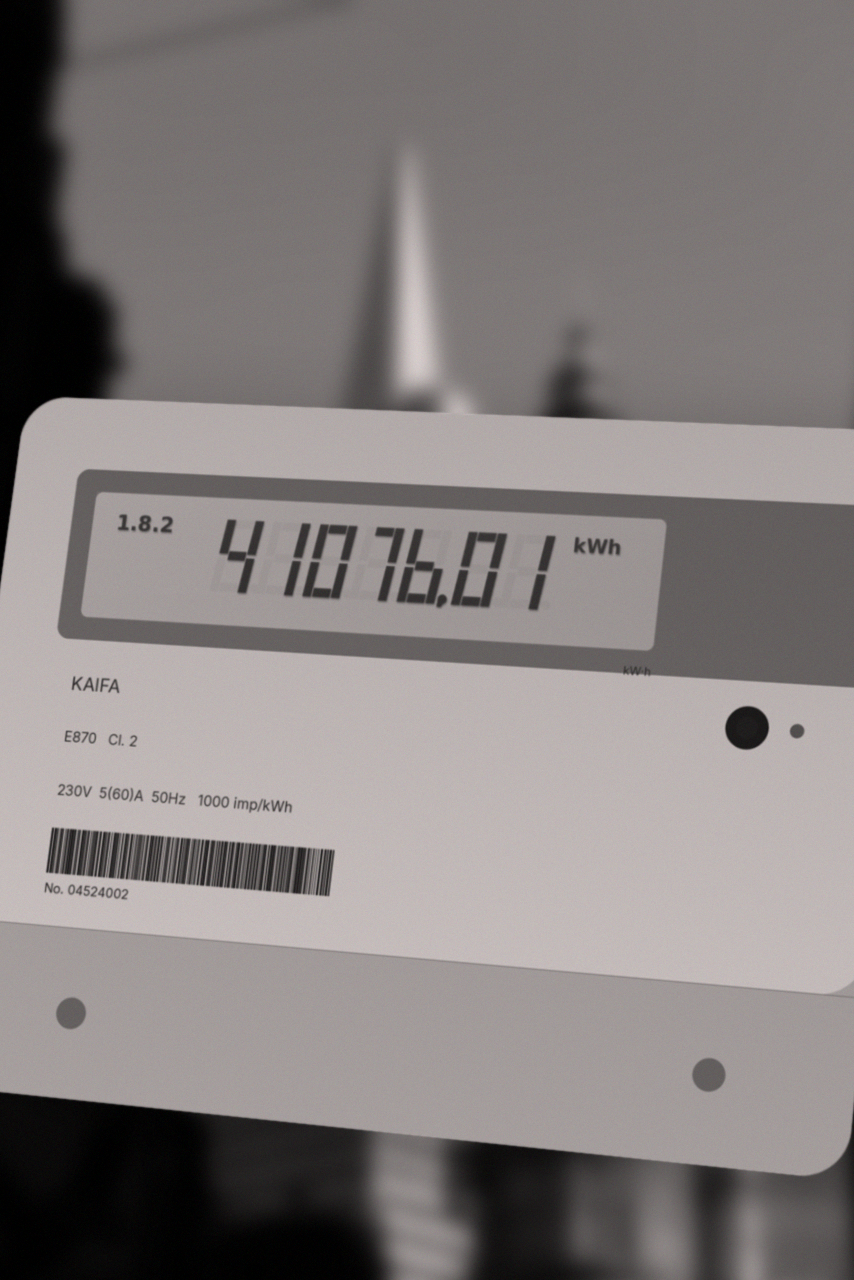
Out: 41076.01kWh
